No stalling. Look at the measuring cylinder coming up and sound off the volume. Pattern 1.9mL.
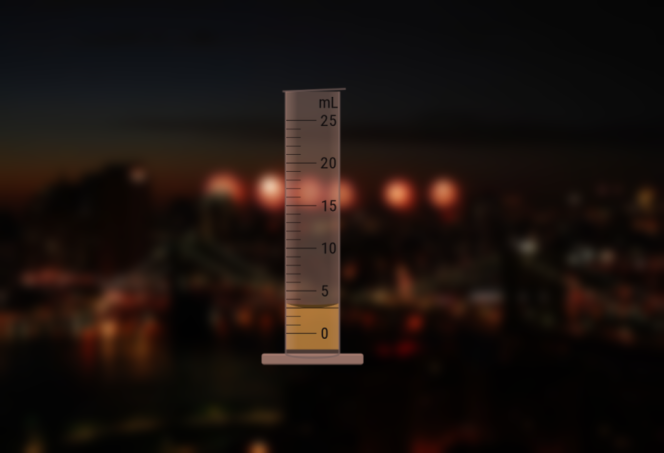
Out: 3mL
